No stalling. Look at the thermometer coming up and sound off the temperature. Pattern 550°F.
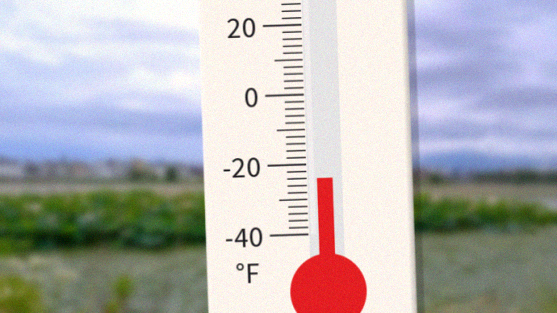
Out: -24°F
